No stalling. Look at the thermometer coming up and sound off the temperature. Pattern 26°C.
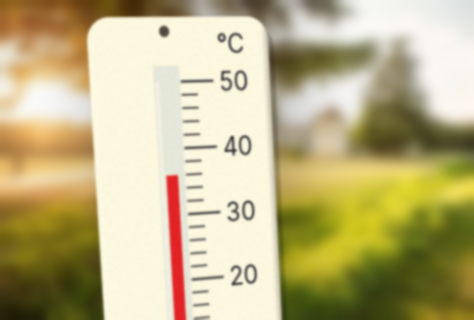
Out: 36°C
